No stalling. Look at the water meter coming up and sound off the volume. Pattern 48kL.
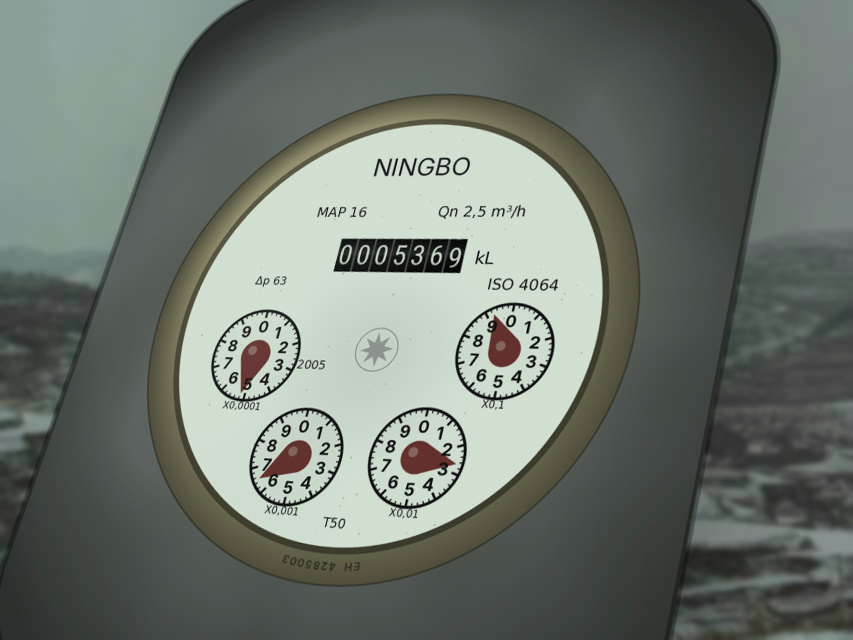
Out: 5368.9265kL
